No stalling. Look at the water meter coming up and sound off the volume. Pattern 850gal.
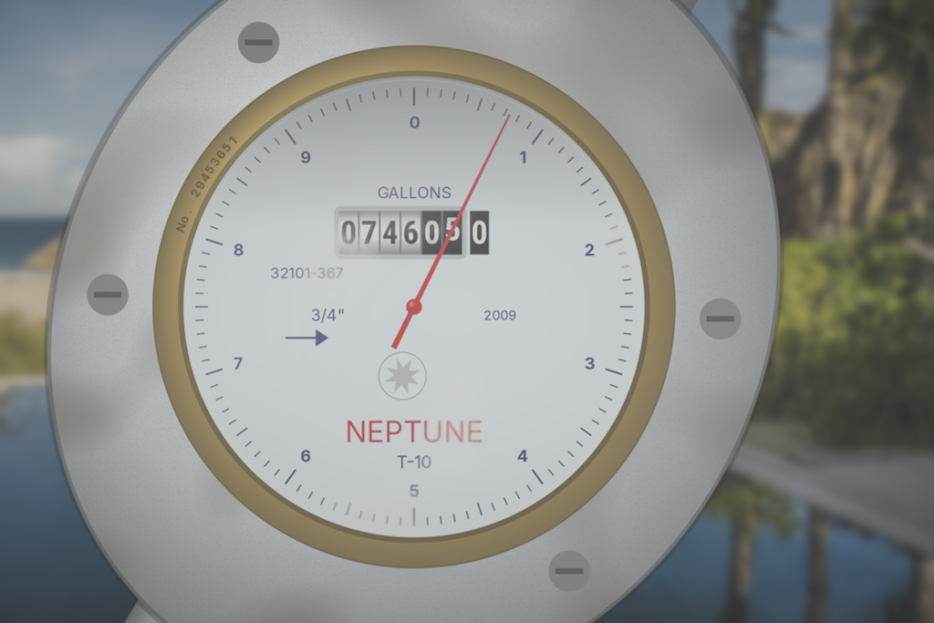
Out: 746050.7gal
